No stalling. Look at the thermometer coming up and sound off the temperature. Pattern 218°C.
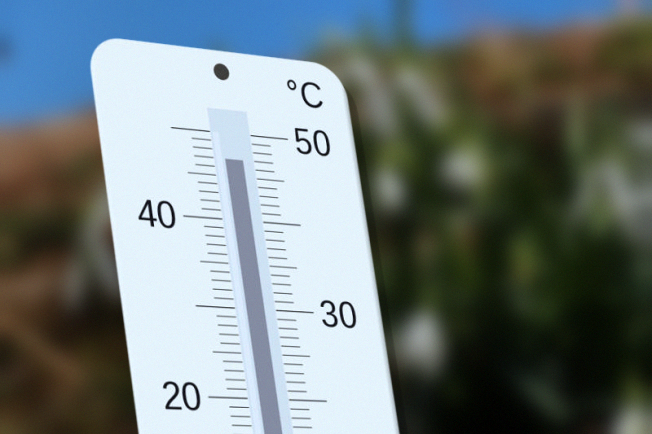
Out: 47°C
